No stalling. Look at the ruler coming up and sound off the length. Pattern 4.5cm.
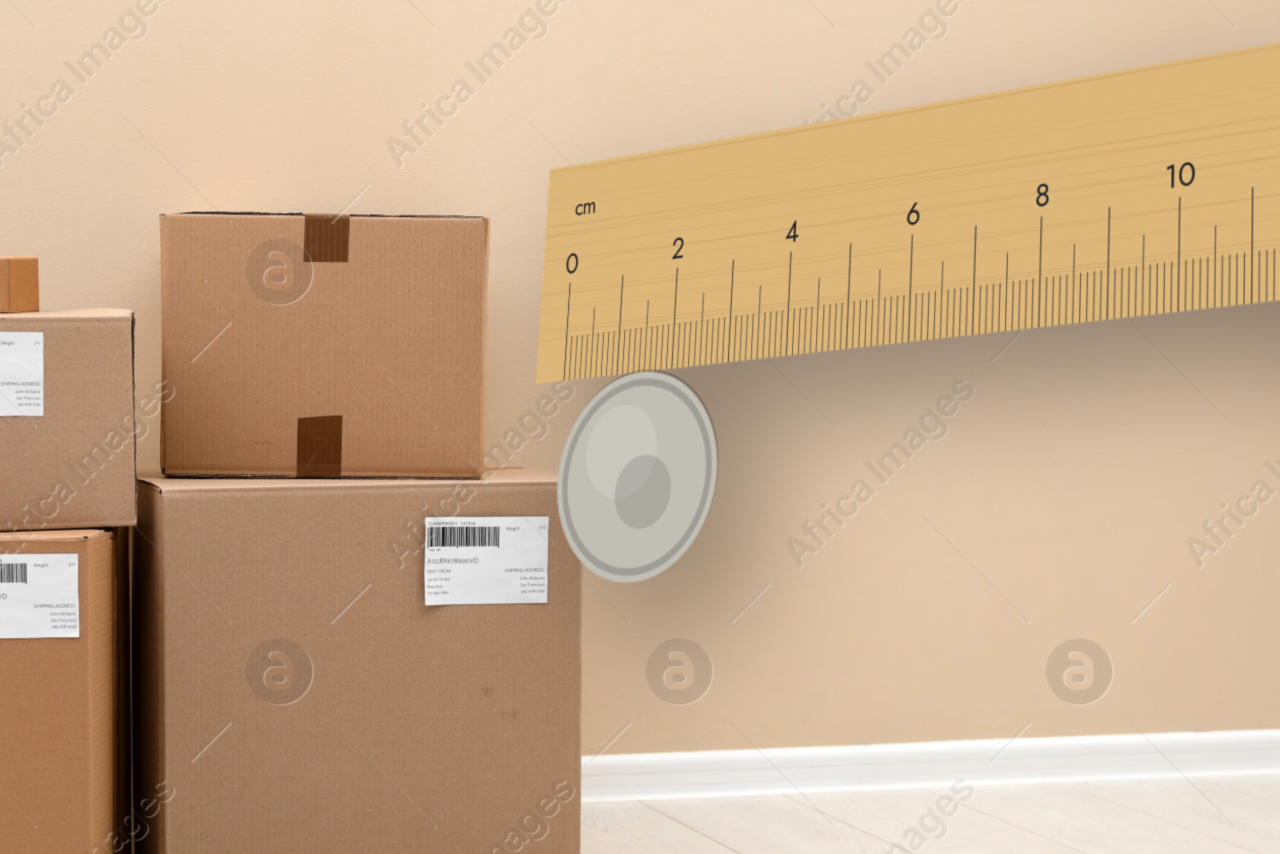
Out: 2.9cm
